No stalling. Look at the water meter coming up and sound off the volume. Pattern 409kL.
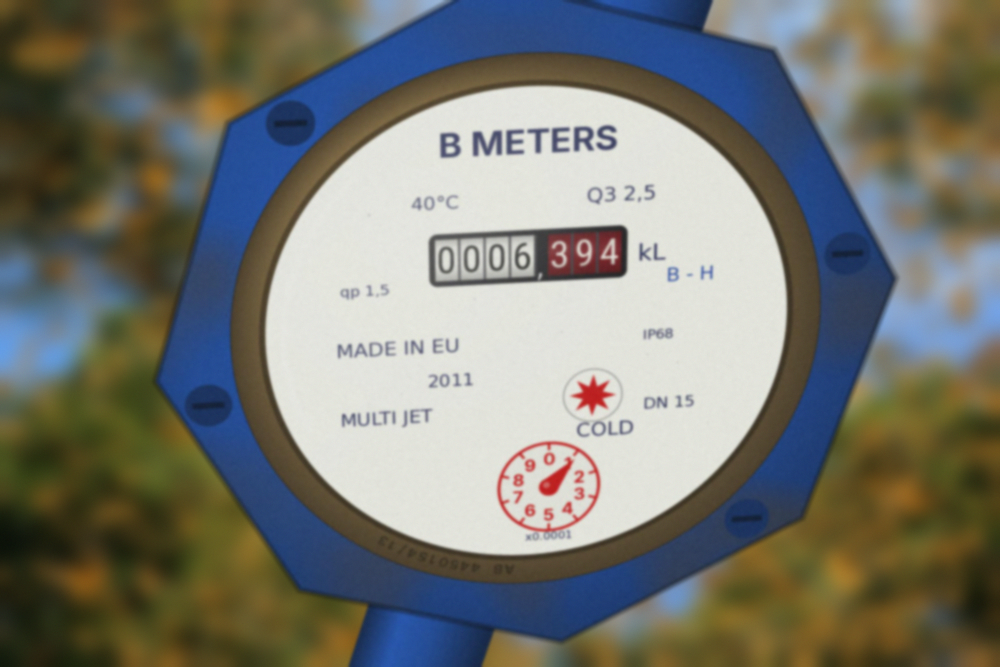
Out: 6.3941kL
